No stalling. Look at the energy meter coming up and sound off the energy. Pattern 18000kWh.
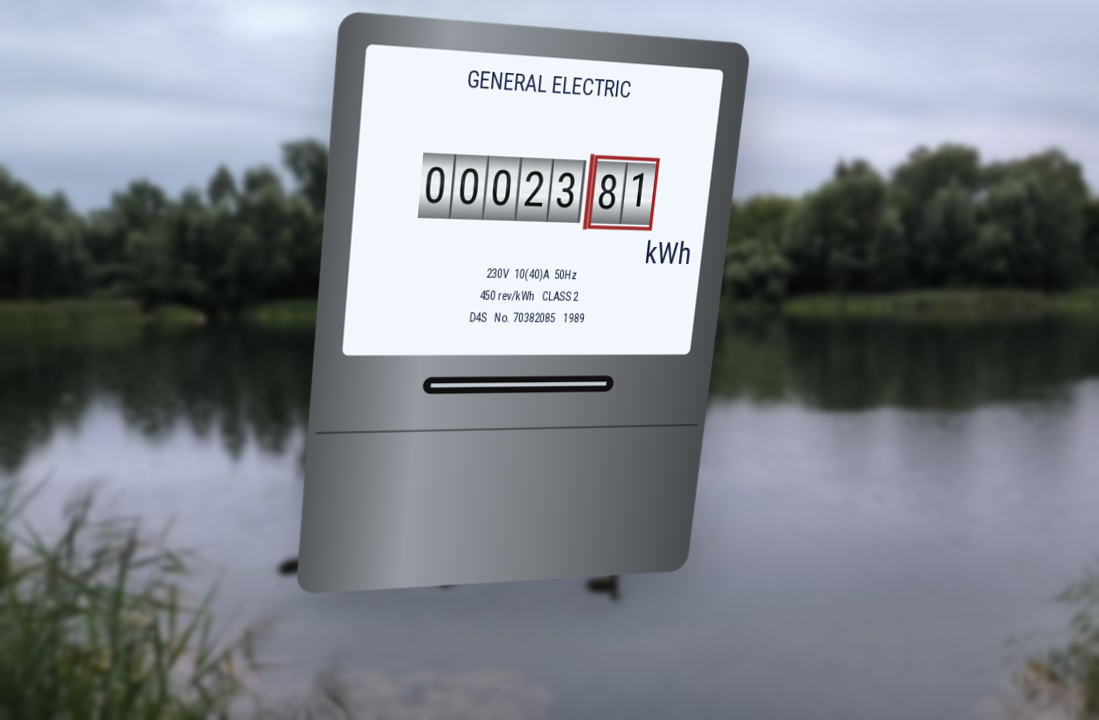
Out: 23.81kWh
